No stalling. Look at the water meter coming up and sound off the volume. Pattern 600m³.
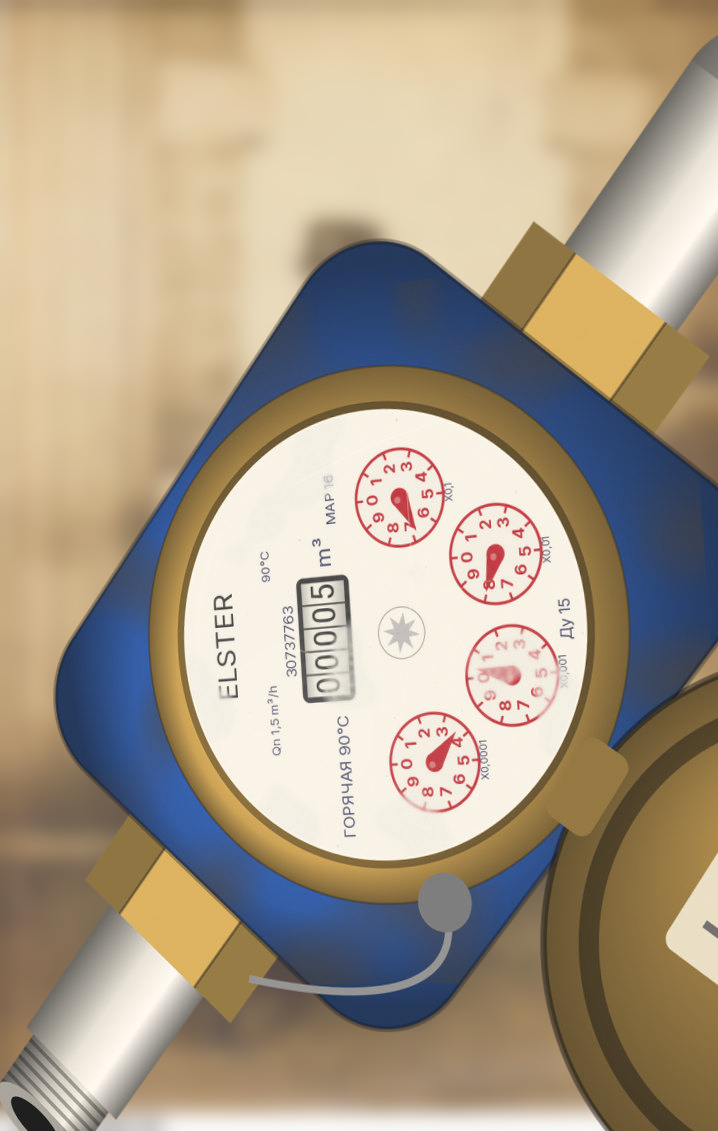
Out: 5.6803m³
